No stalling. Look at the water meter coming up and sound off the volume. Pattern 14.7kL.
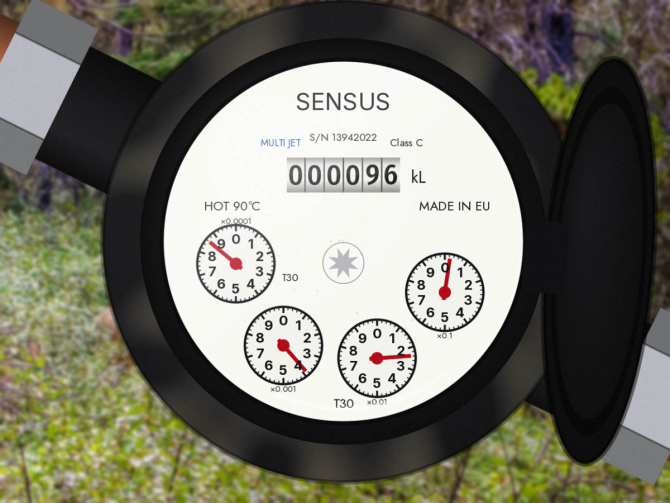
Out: 96.0238kL
